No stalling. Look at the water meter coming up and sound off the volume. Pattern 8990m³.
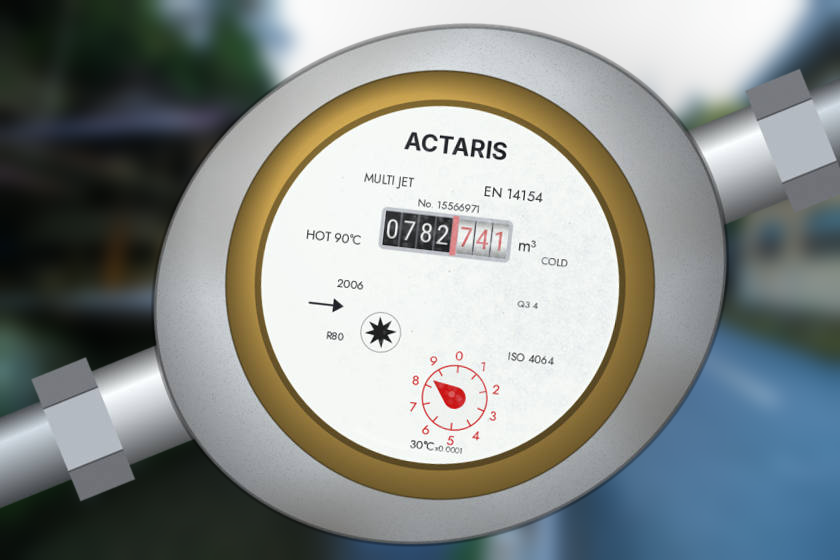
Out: 782.7418m³
